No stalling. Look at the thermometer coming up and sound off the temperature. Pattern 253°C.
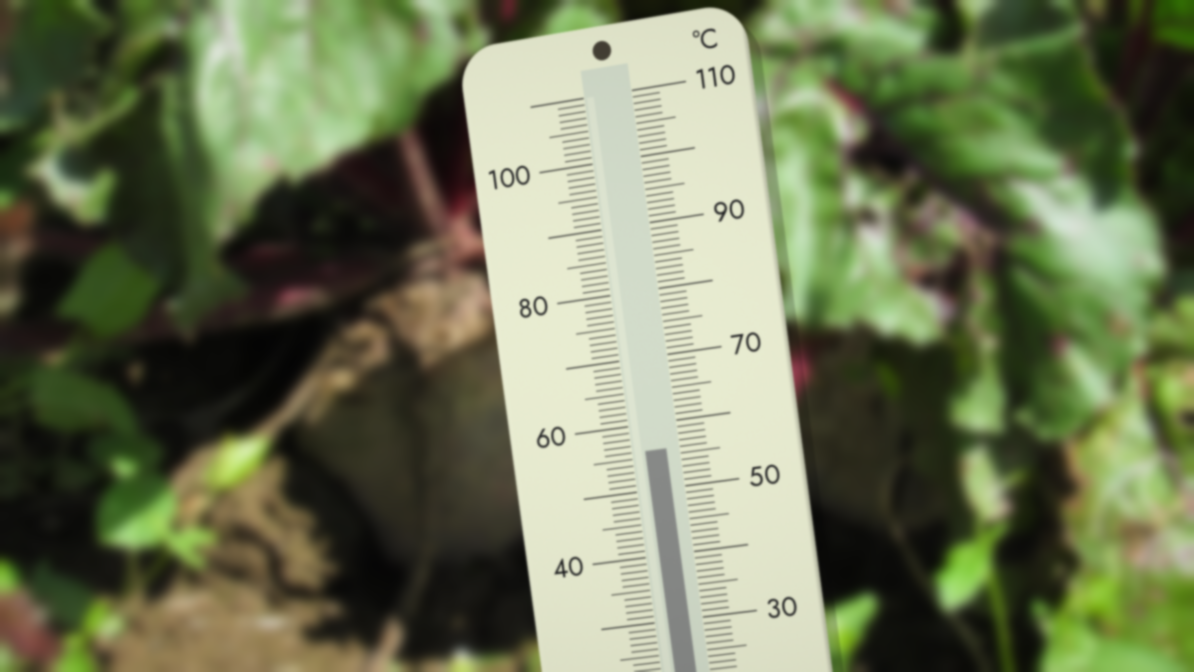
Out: 56°C
